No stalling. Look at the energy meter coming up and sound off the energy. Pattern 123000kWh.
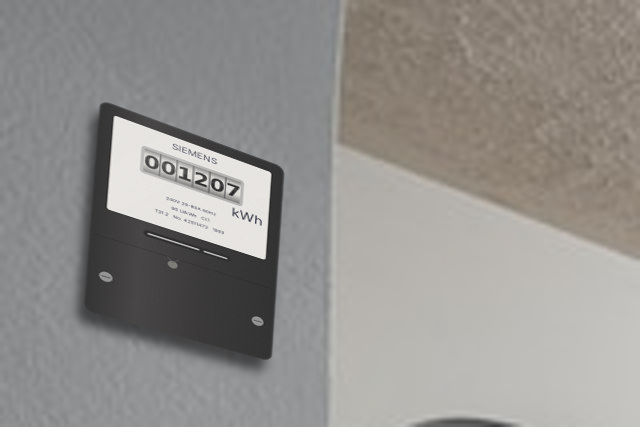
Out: 1207kWh
